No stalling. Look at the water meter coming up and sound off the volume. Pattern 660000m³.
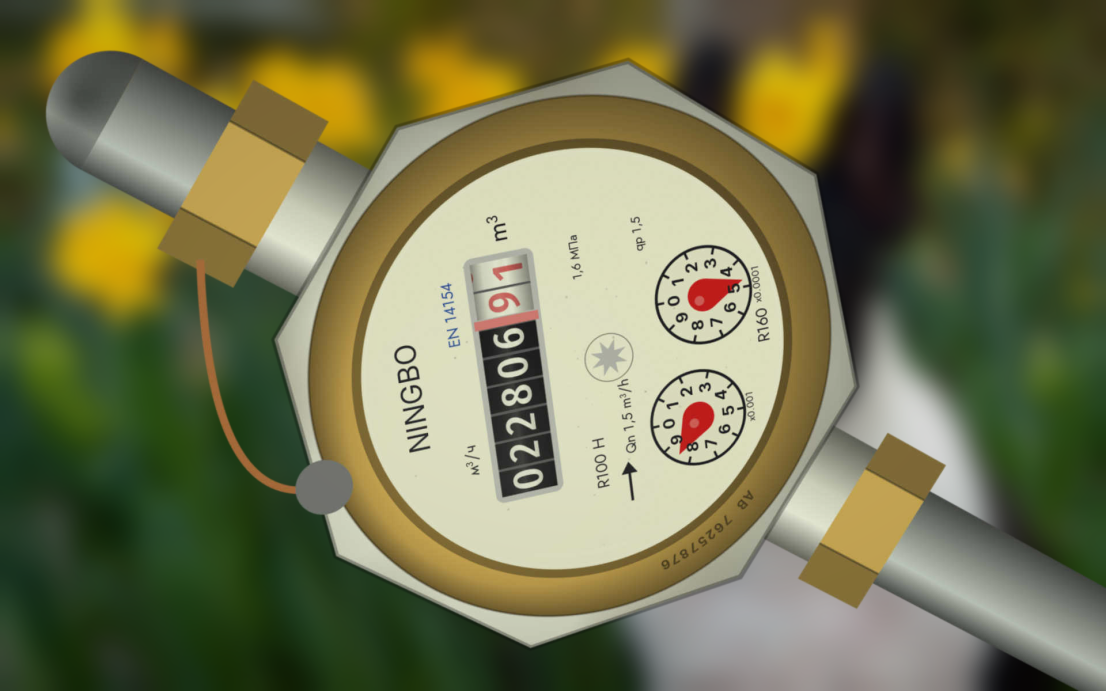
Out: 22806.9084m³
